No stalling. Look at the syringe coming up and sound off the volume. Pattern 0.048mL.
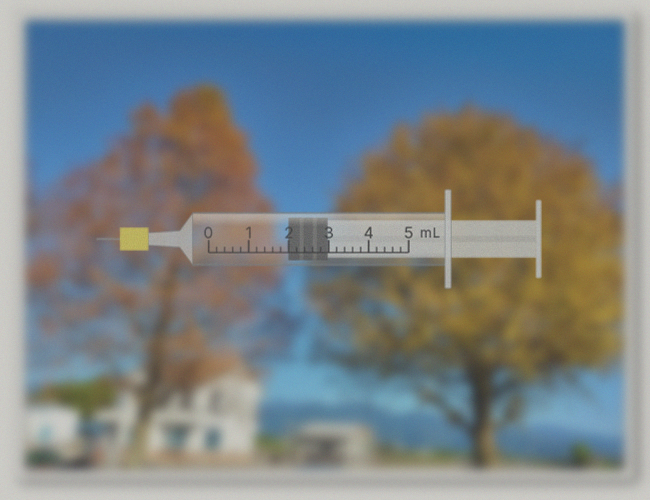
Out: 2mL
